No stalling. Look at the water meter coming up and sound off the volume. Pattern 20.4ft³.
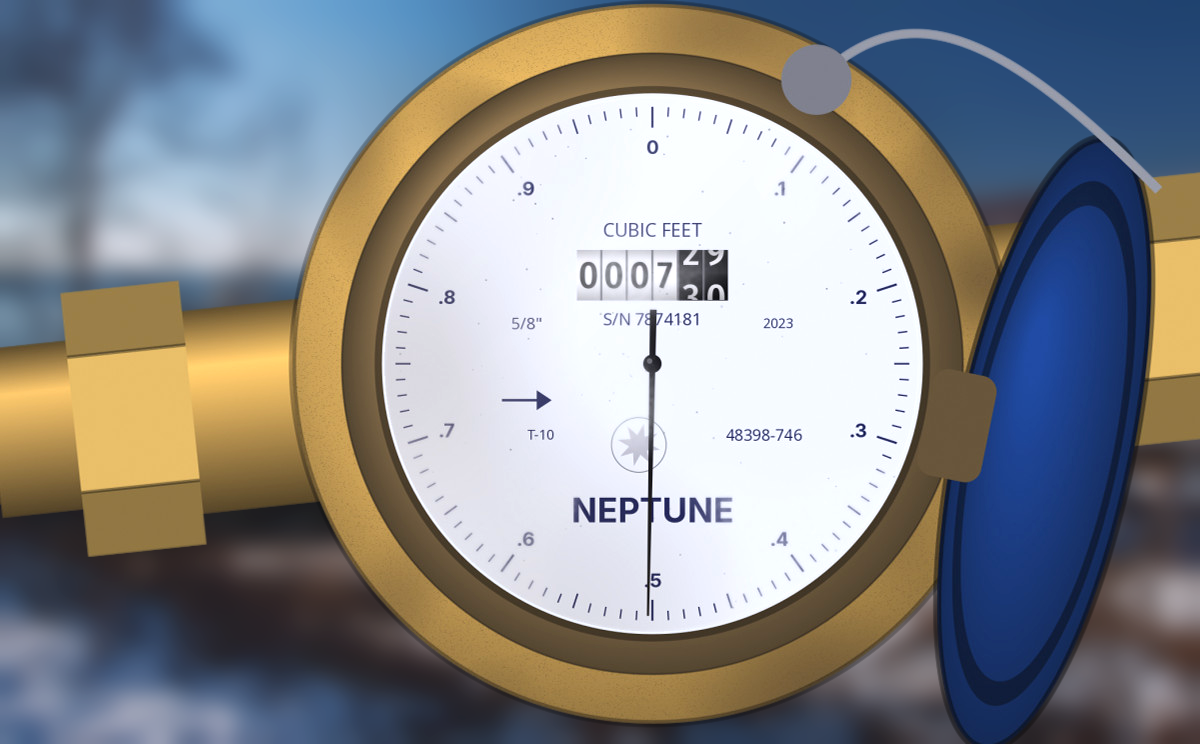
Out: 729.50ft³
